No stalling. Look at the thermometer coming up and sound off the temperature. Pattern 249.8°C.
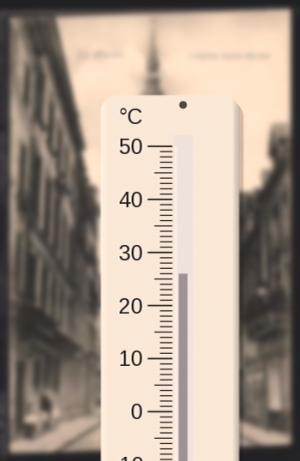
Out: 26°C
